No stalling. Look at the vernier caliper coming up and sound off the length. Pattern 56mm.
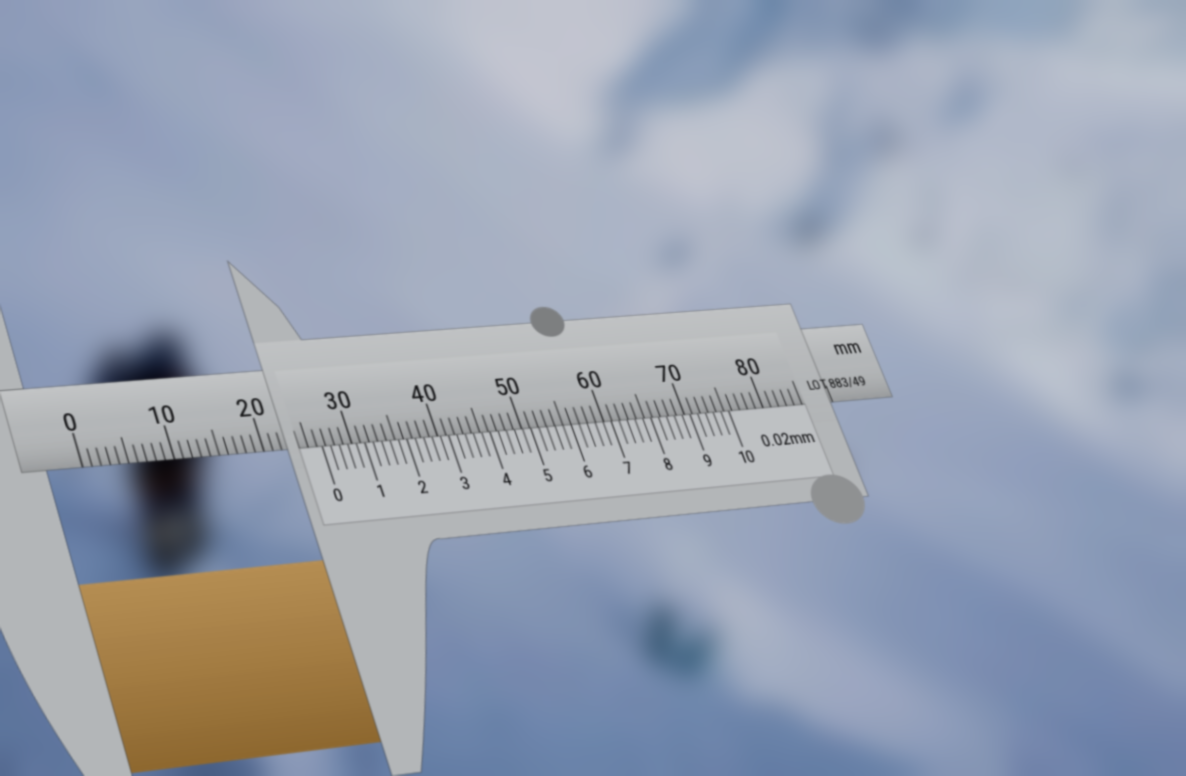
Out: 26.6mm
